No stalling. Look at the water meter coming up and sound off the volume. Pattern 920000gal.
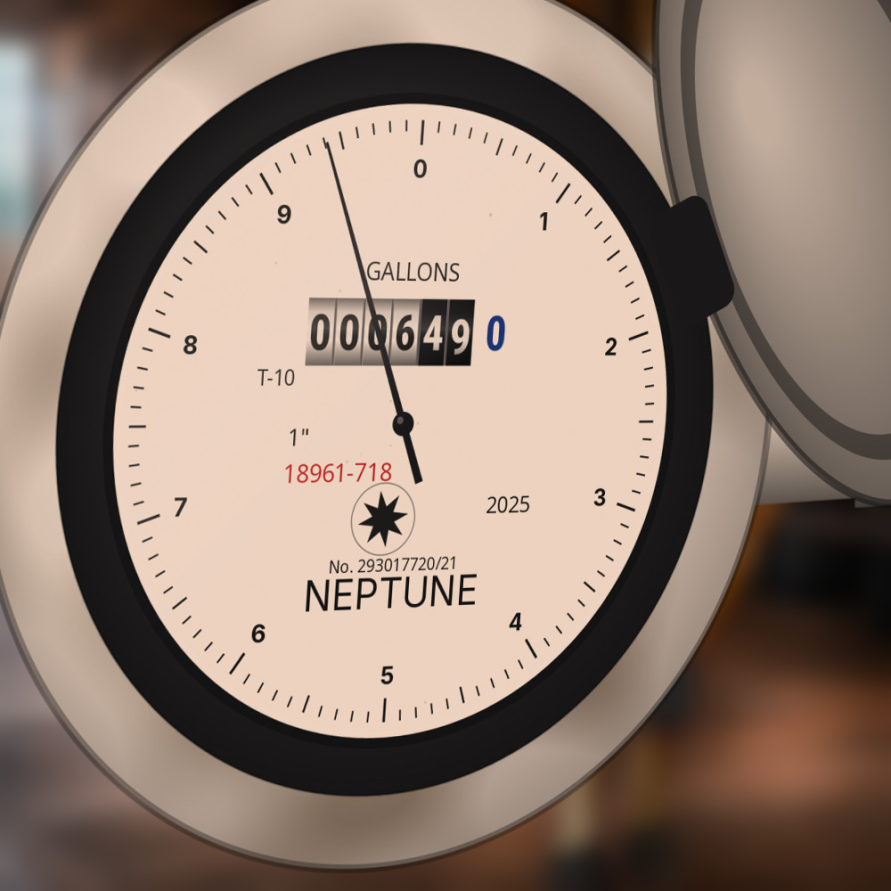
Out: 6489.4gal
